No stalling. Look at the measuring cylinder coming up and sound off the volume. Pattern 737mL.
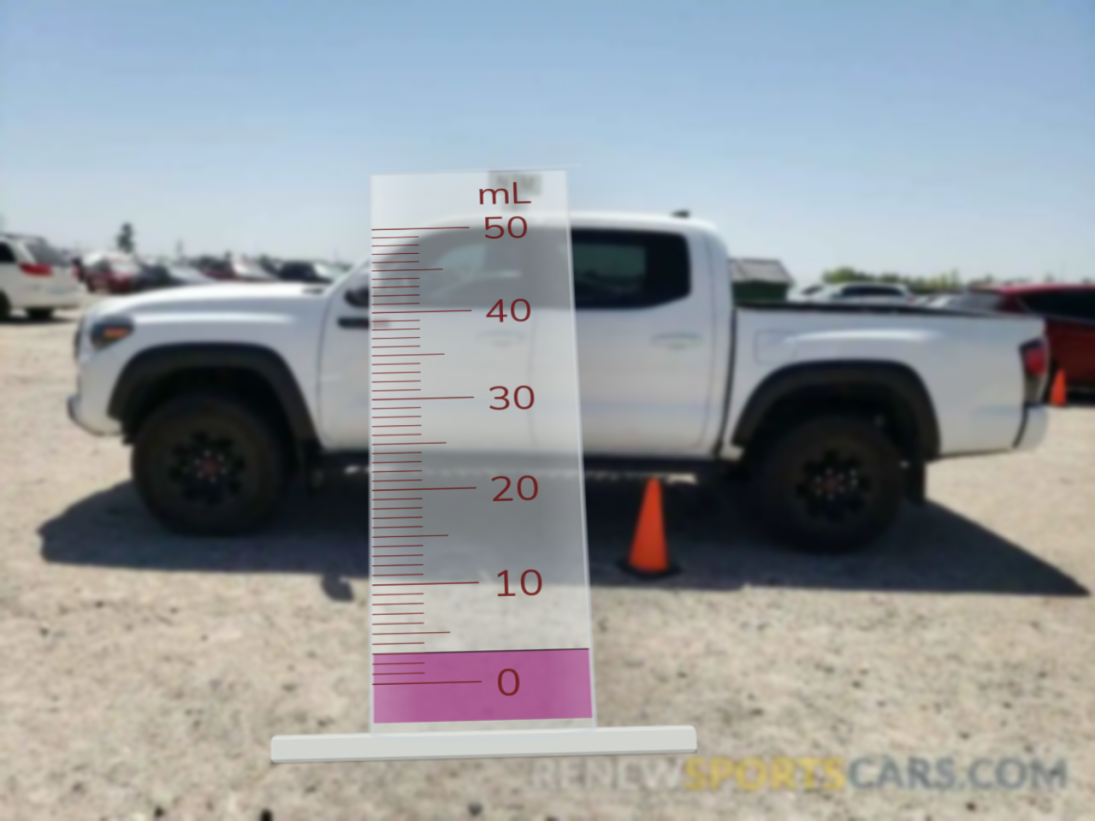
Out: 3mL
